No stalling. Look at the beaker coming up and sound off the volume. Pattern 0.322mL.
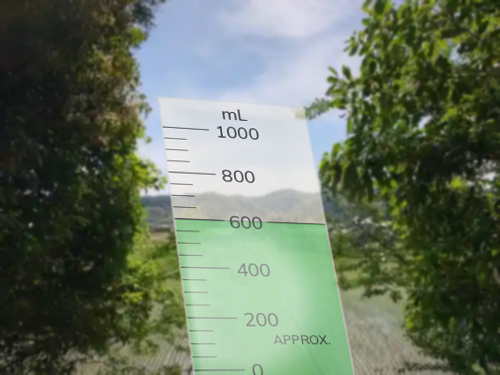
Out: 600mL
